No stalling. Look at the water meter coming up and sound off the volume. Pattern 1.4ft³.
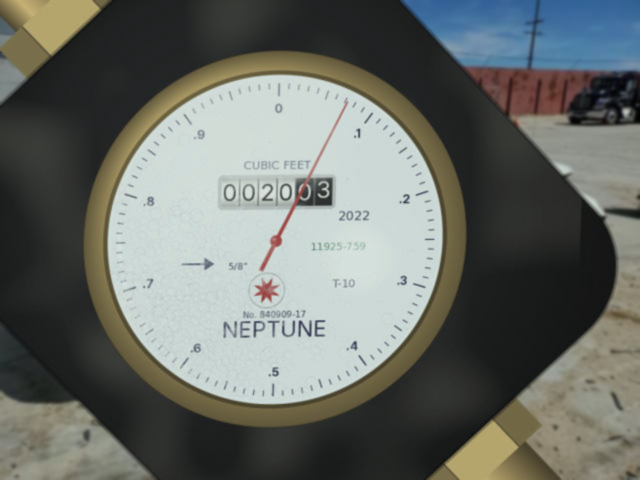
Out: 2003.07ft³
